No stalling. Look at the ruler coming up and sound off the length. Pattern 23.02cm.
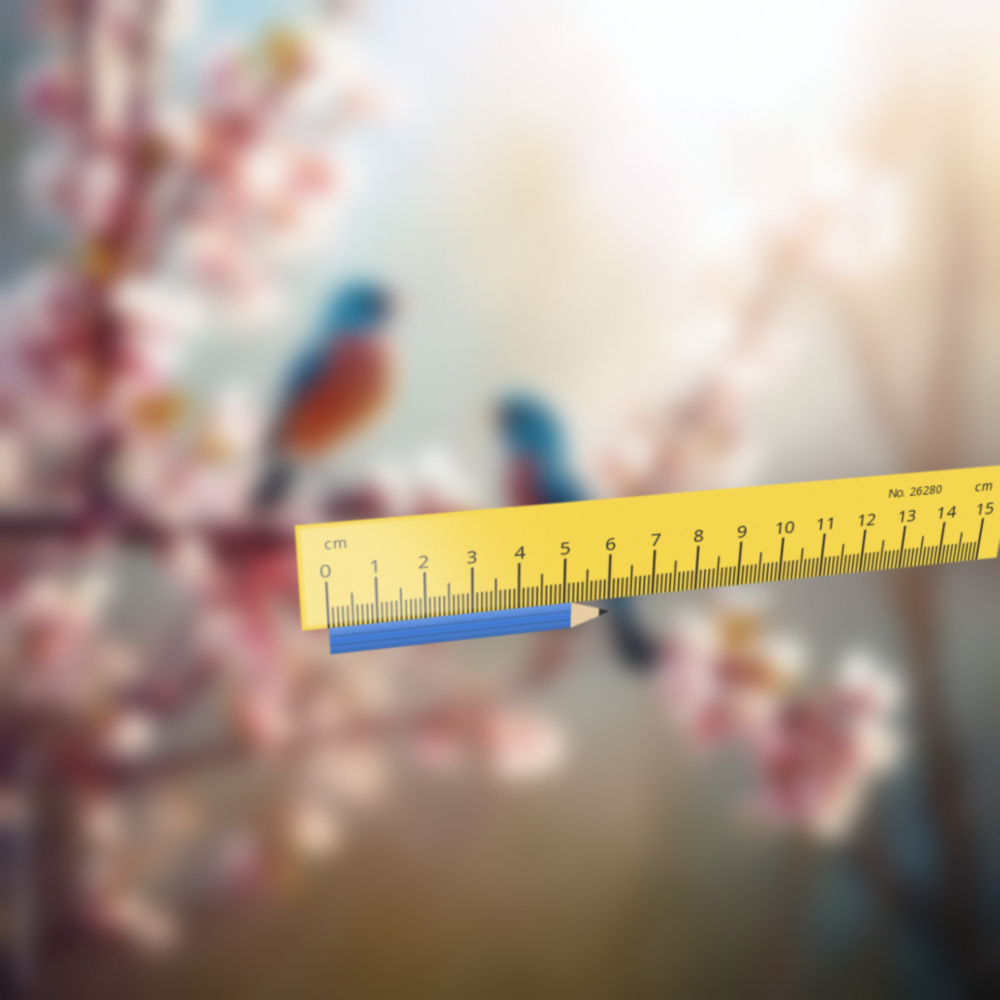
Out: 6cm
